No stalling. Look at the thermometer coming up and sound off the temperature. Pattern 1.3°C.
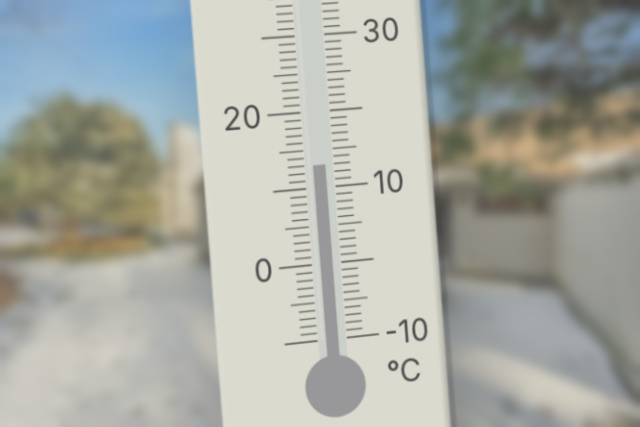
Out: 13°C
